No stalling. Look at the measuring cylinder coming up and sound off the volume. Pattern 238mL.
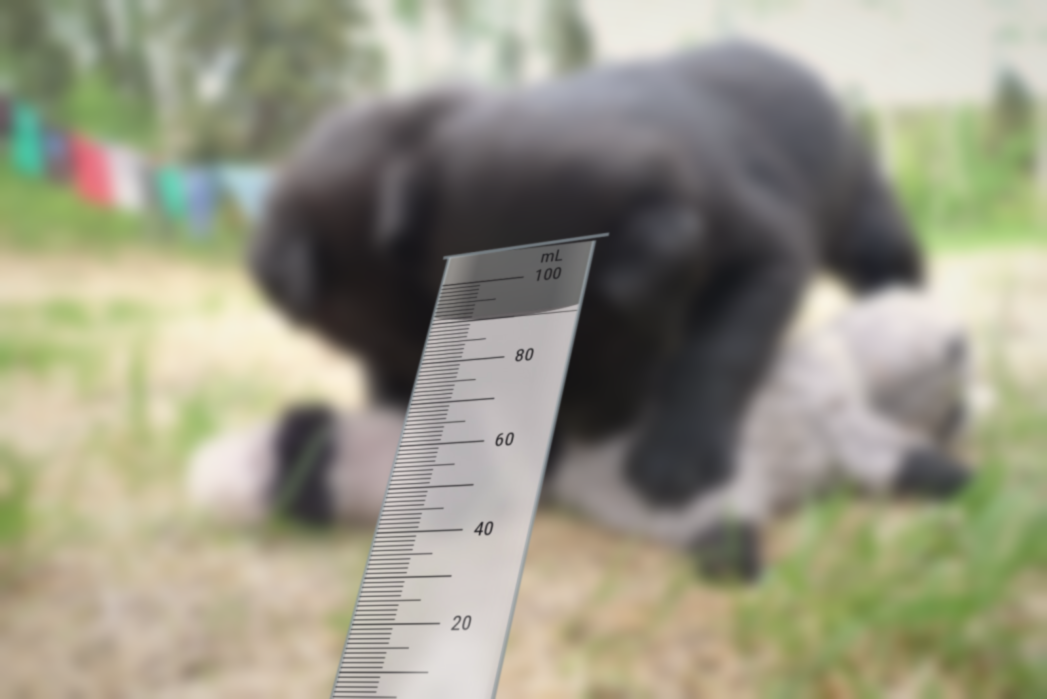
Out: 90mL
